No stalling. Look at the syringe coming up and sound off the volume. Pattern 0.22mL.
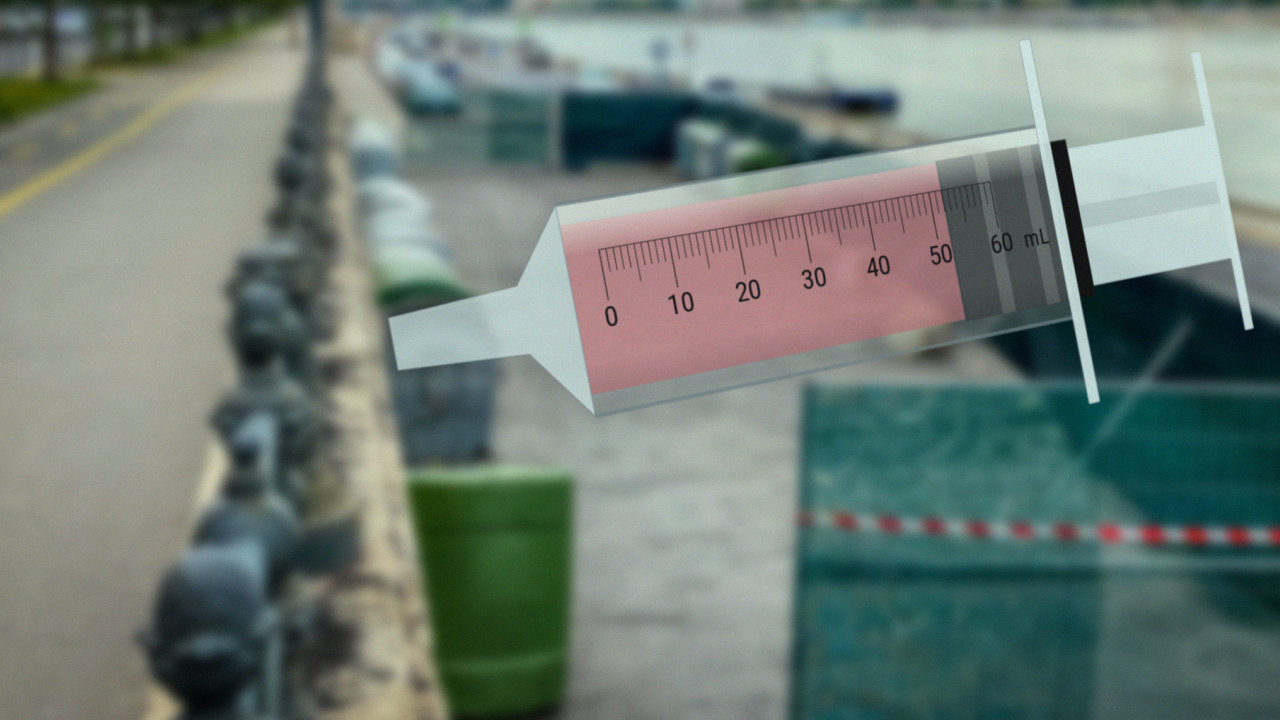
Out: 52mL
